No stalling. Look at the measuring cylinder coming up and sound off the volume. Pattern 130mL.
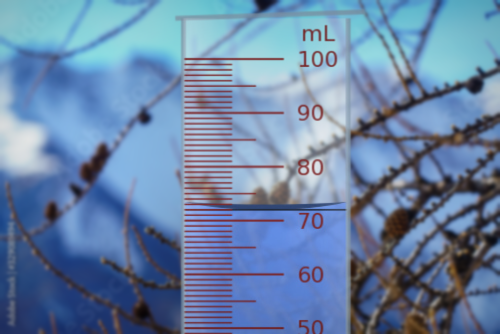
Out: 72mL
